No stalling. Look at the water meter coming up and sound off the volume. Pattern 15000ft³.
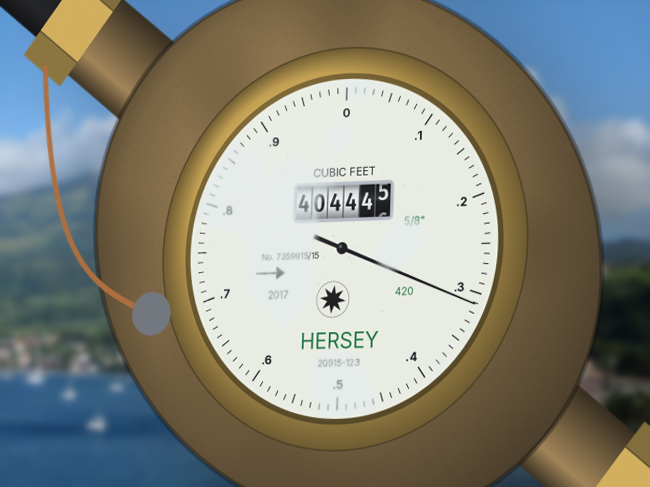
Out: 404445.31ft³
